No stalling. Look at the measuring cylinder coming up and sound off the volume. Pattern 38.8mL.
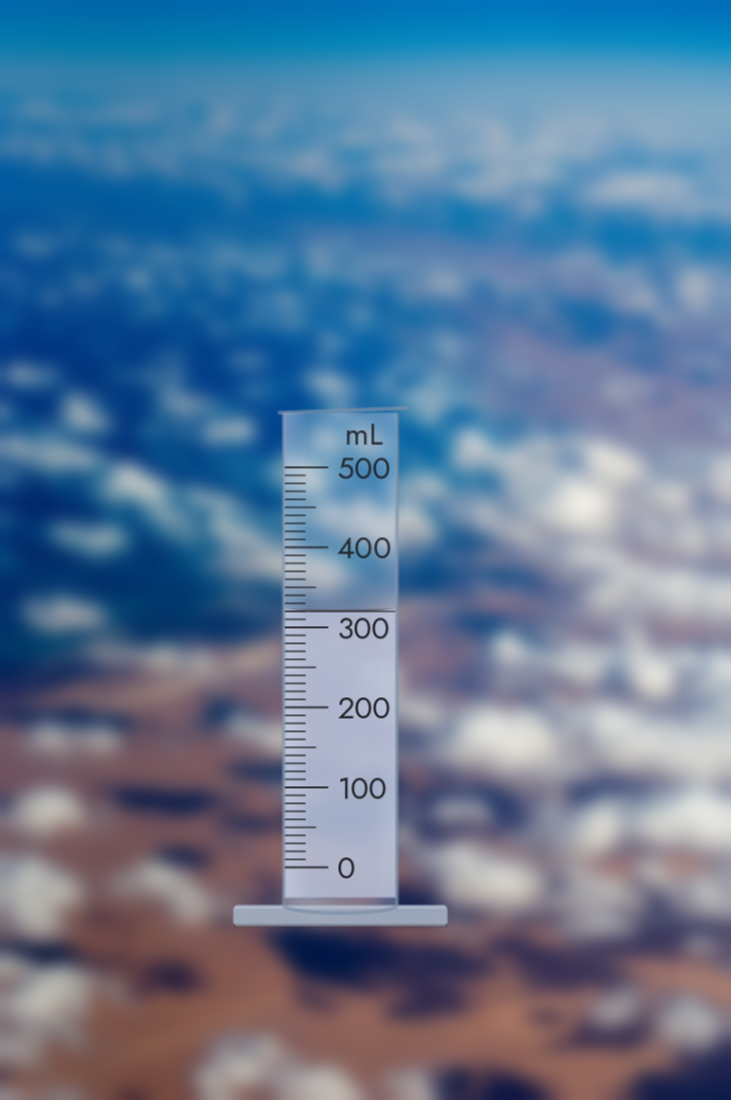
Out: 320mL
